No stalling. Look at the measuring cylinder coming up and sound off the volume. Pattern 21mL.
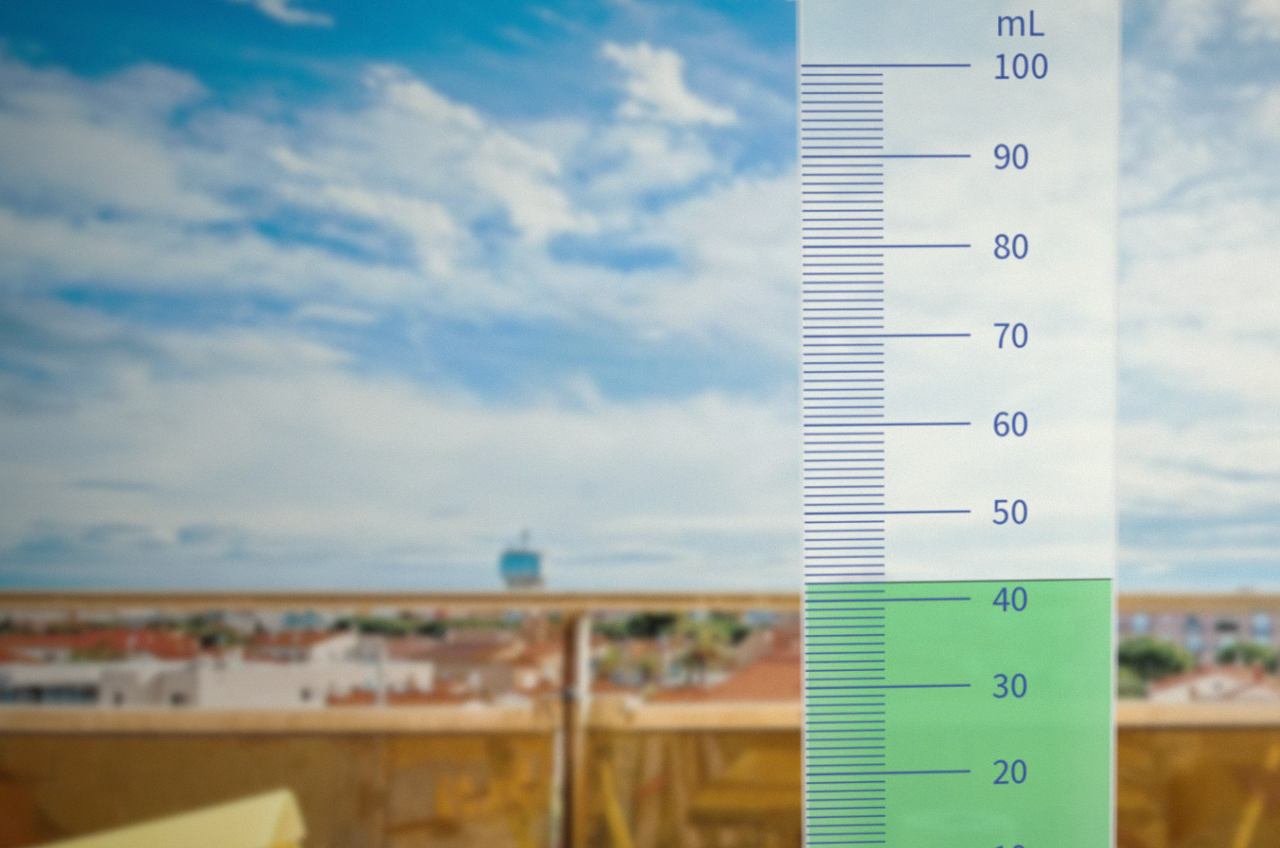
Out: 42mL
